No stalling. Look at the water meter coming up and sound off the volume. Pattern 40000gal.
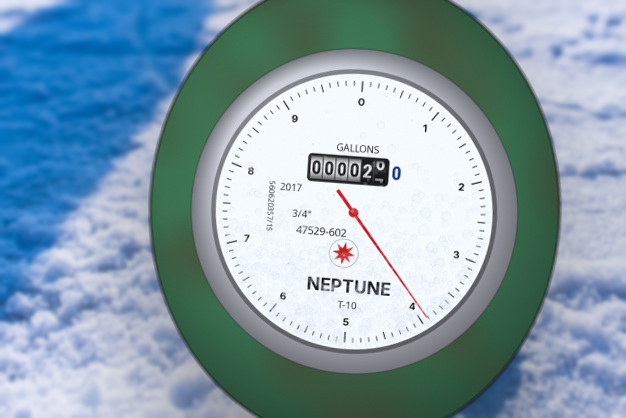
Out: 263.9gal
